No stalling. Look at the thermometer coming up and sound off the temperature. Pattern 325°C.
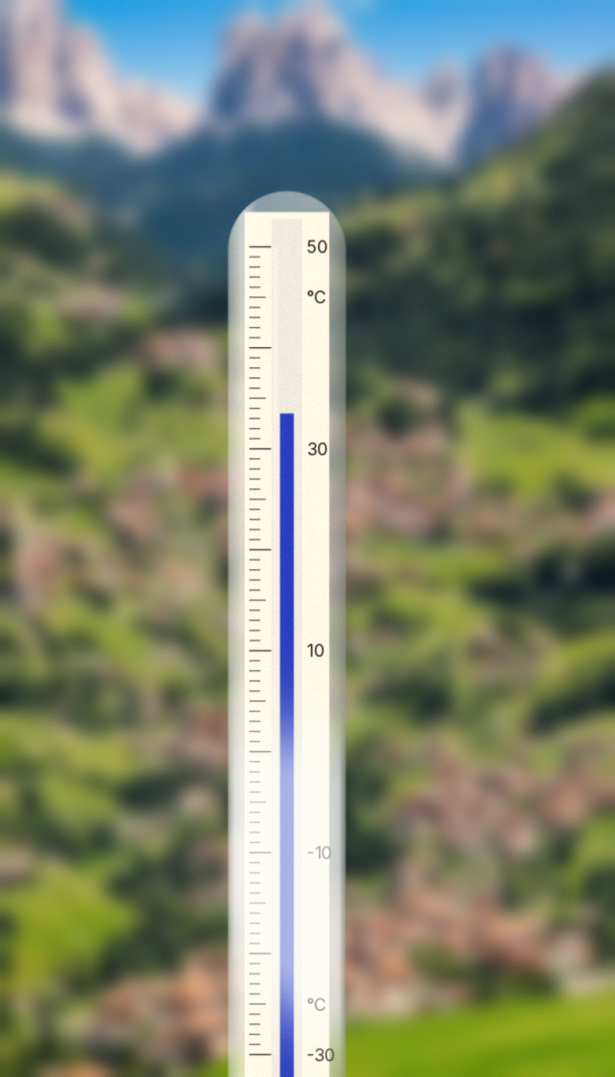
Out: 33.5°C
